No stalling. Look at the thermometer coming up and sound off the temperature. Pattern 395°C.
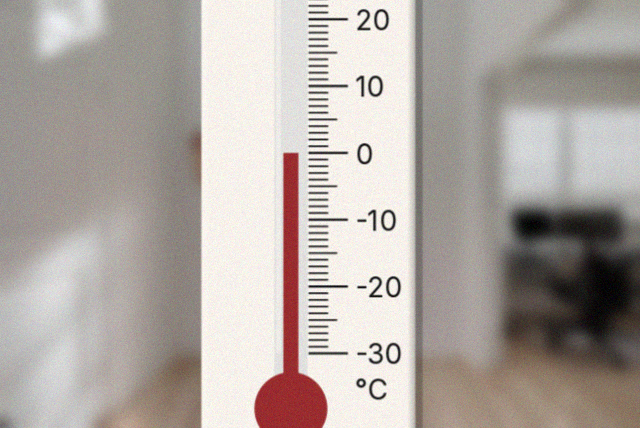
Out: 0°C
